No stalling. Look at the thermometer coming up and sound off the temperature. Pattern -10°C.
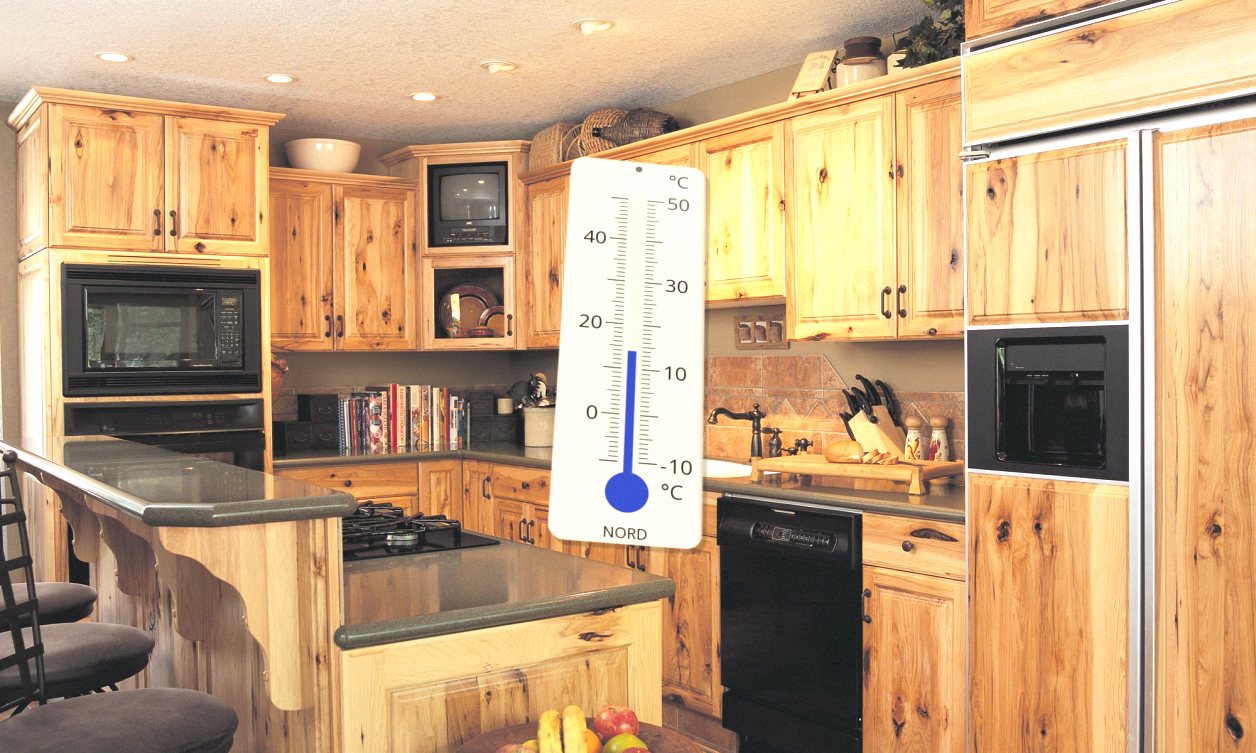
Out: 14°C
